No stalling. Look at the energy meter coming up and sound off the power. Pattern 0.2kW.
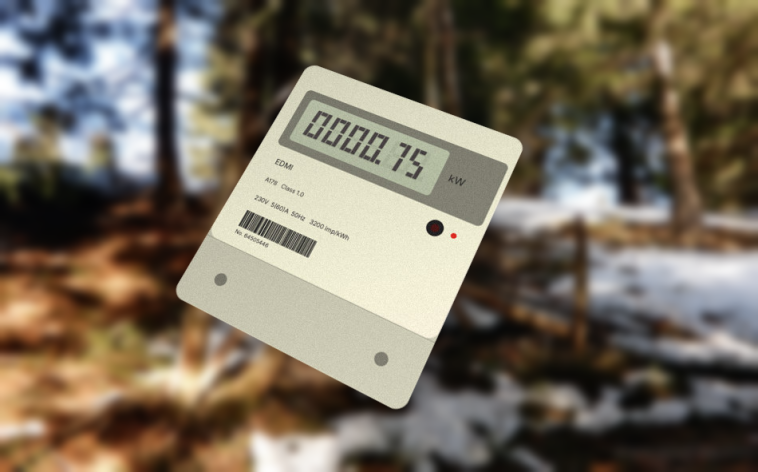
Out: 0.75kW
